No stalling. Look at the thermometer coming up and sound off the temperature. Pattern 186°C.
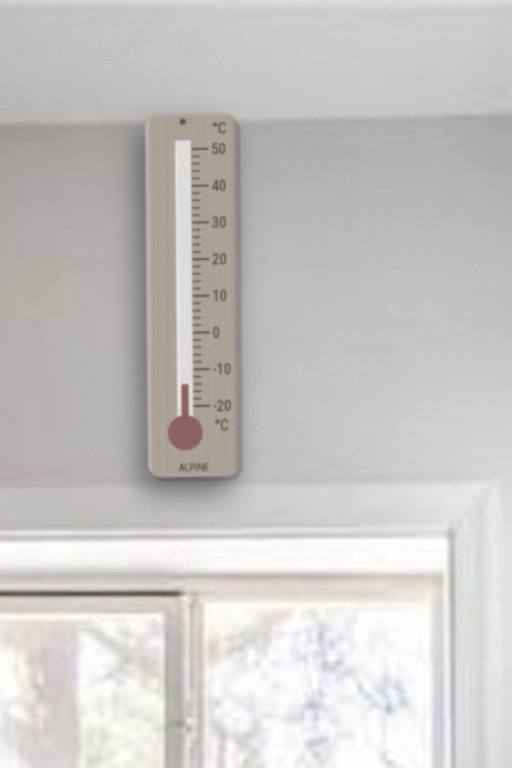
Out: -14°C
